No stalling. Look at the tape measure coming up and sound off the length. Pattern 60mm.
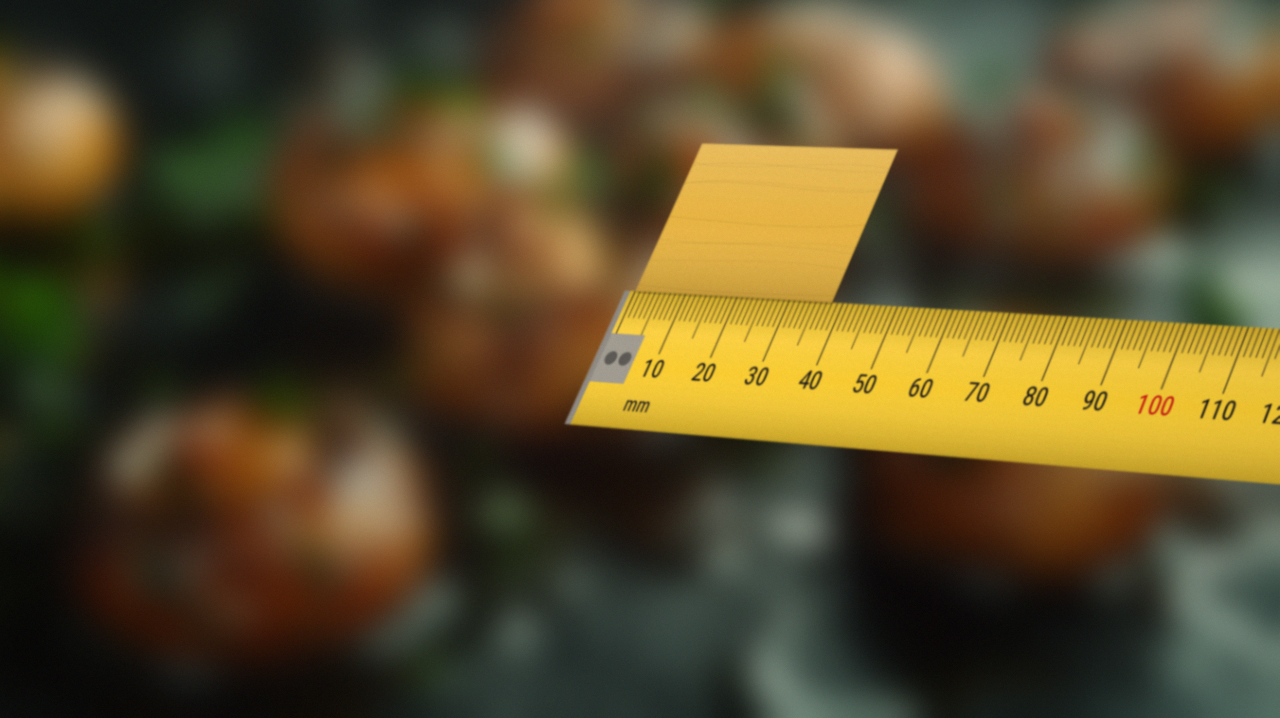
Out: 38mm
